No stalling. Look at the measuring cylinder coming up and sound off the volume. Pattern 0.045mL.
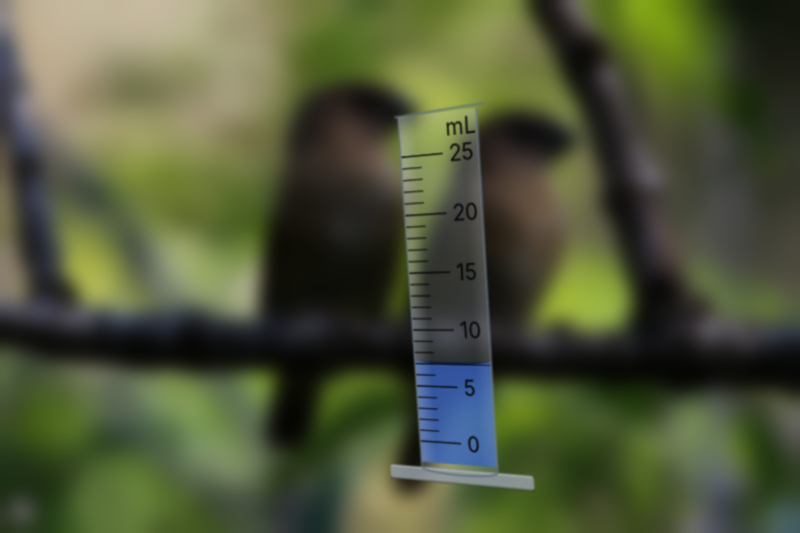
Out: 7mL
